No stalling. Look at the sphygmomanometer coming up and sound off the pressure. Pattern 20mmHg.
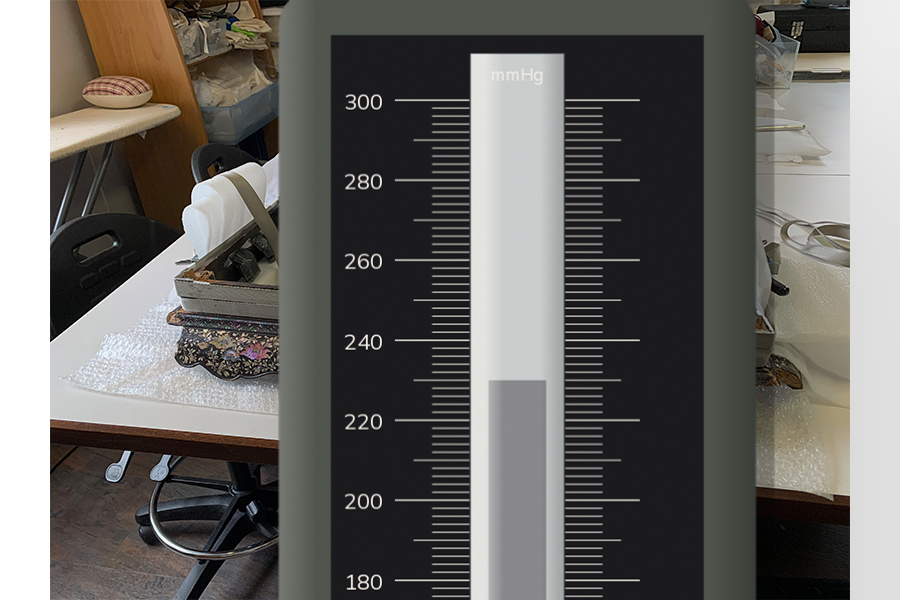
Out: 230mmHg
